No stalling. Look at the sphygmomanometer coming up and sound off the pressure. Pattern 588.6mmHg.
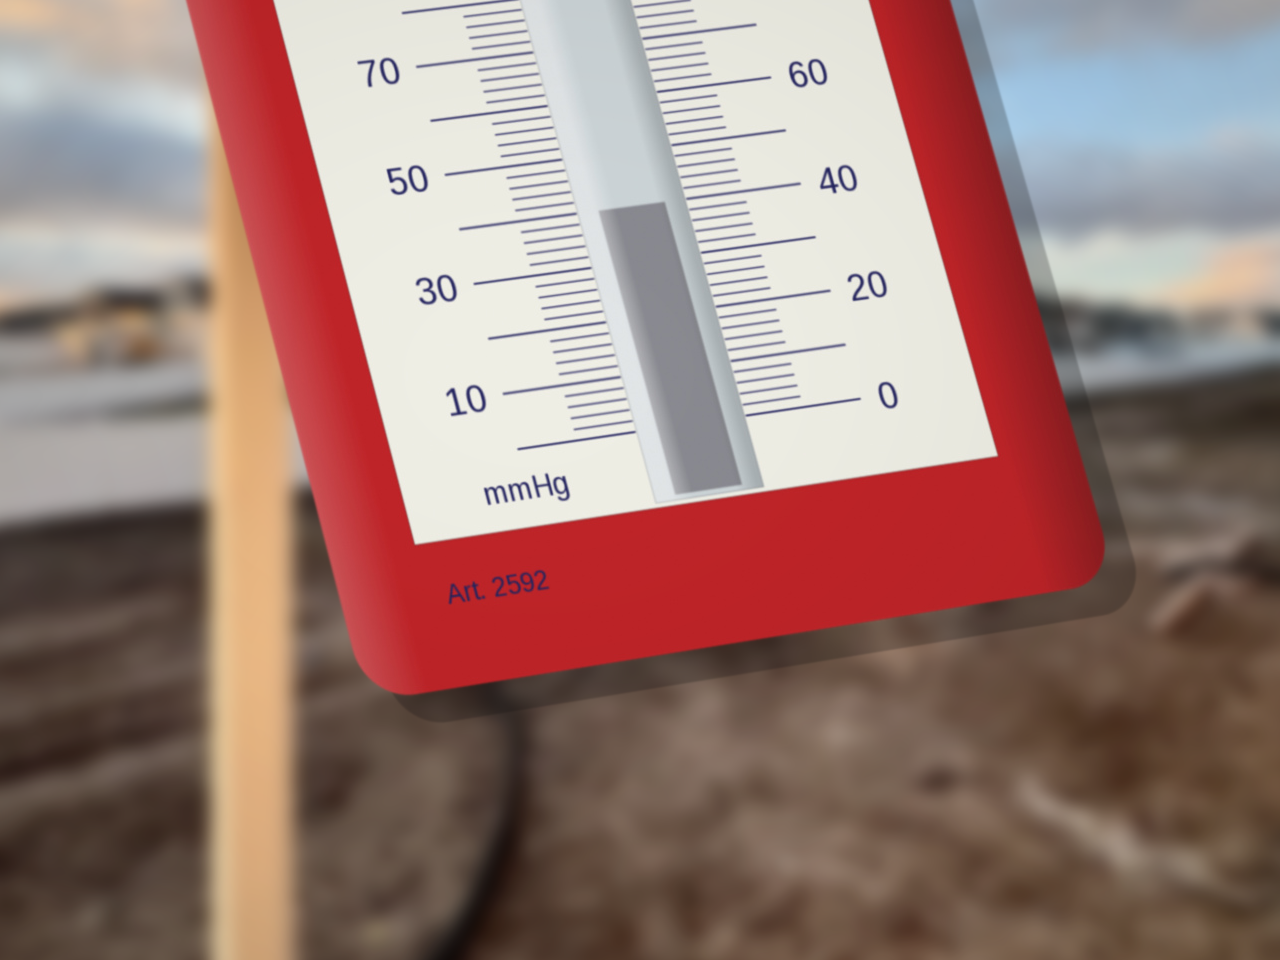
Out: 40mmHg
